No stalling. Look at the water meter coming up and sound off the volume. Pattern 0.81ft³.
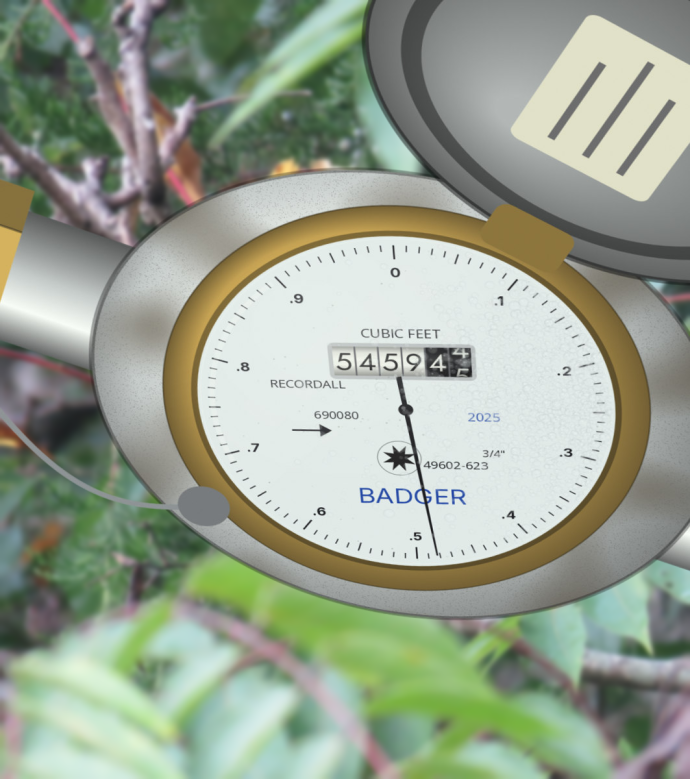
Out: 545944.48ft³
